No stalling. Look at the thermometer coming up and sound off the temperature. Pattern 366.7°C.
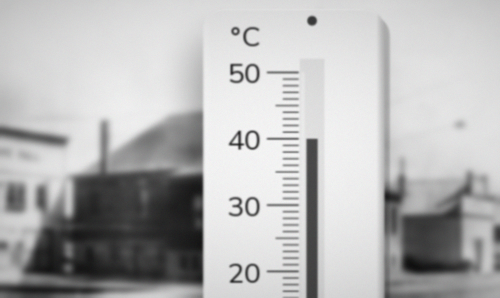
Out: 40°C
